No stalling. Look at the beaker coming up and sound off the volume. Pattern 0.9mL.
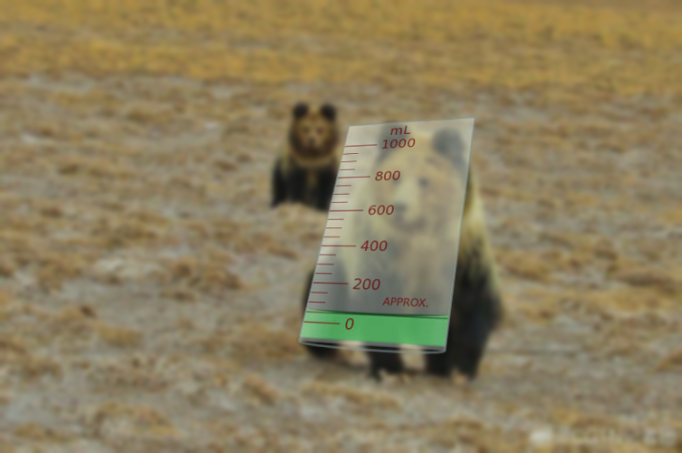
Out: 50mL
